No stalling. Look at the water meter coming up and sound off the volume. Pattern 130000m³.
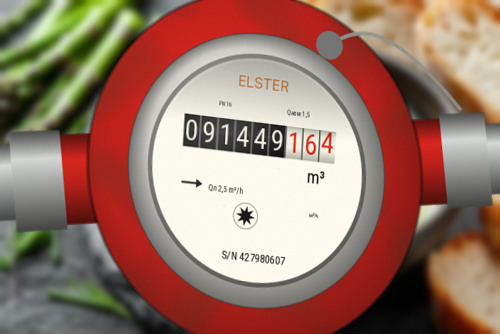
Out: 91449.164m³
